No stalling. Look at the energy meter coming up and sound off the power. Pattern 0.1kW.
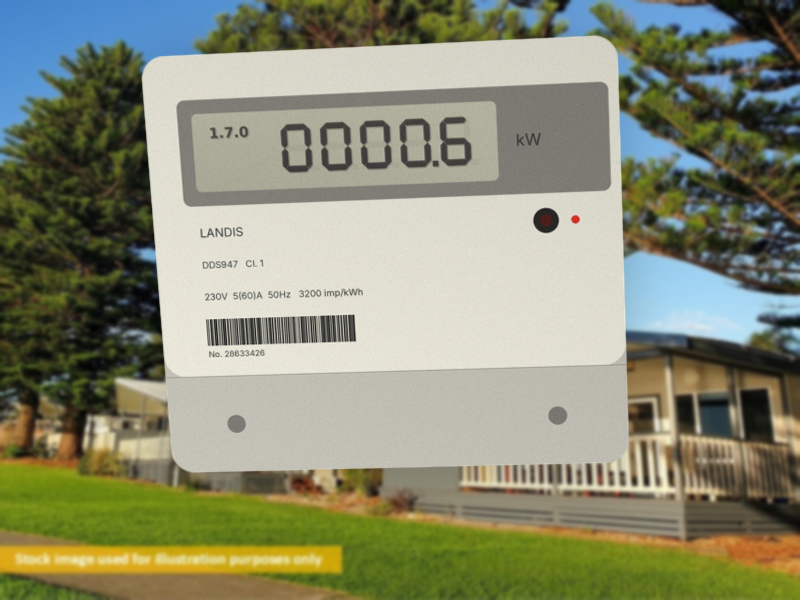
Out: 0.6kW
